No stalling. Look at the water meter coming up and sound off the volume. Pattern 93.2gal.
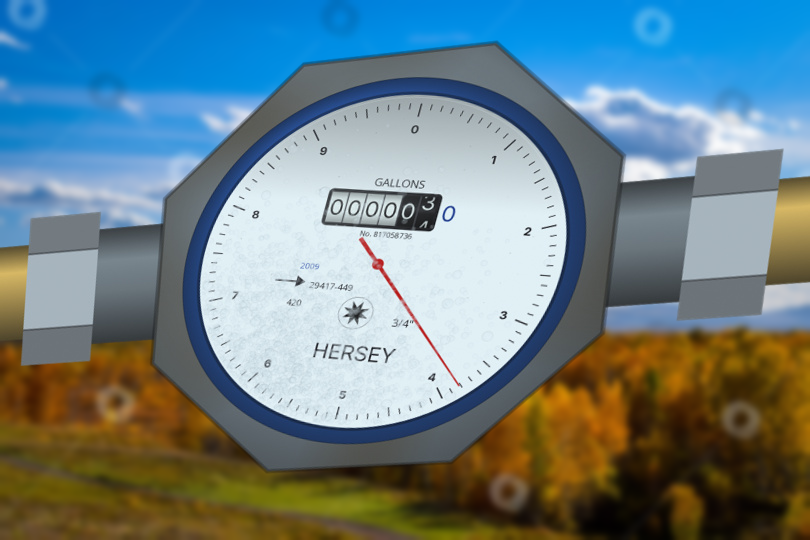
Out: 33.8gal
